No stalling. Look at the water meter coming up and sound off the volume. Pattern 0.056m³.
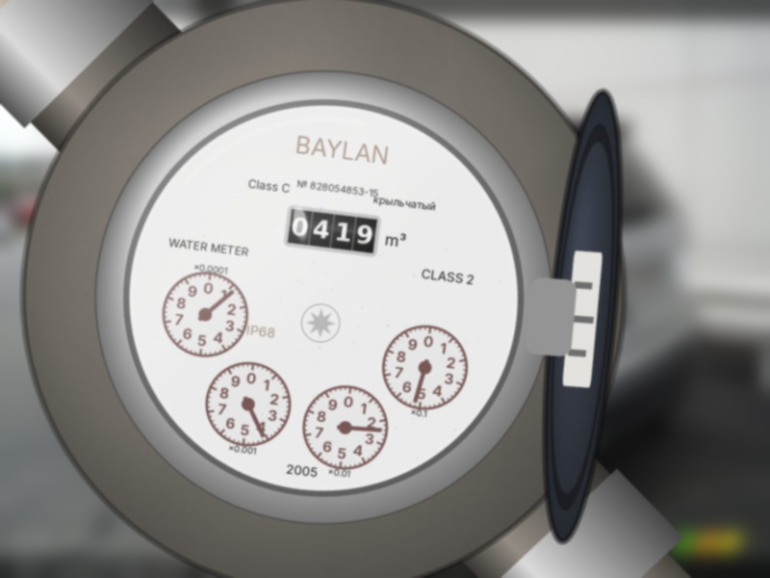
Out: 419.5241m³
